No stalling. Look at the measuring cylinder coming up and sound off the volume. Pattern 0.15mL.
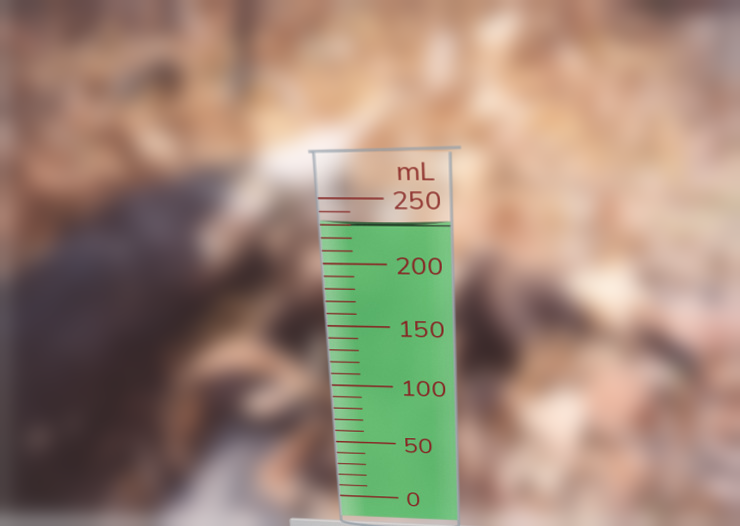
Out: 230mL
